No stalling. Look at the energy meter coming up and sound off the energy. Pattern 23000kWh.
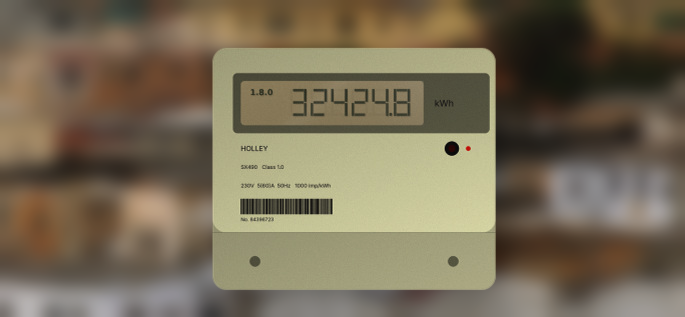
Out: 32424.8kWh
